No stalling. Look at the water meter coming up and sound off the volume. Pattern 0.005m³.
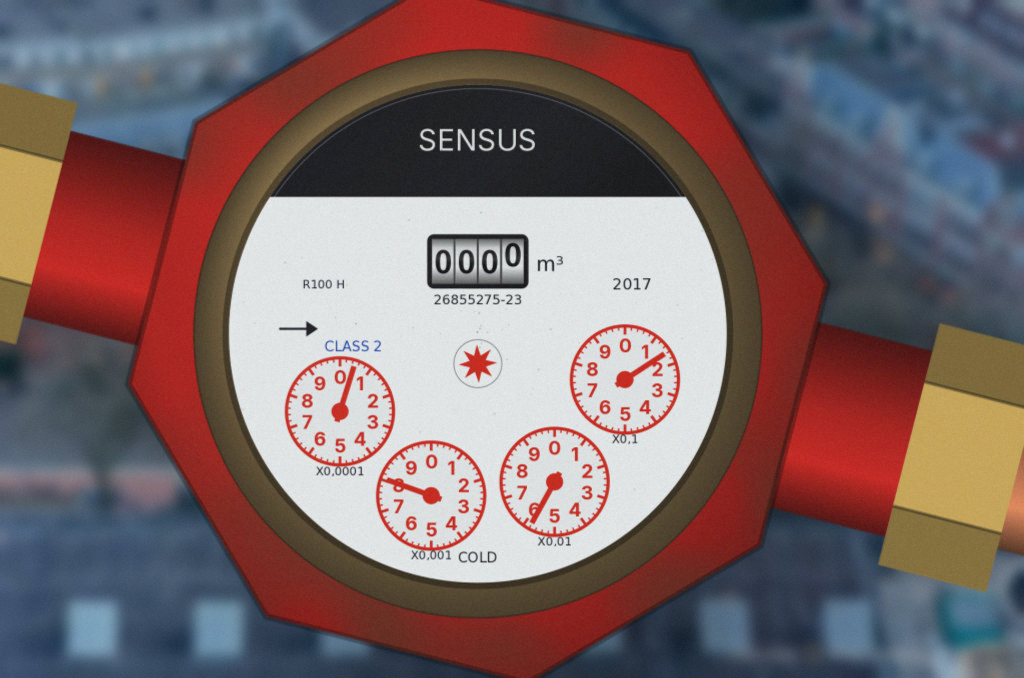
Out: 0.1580m³
